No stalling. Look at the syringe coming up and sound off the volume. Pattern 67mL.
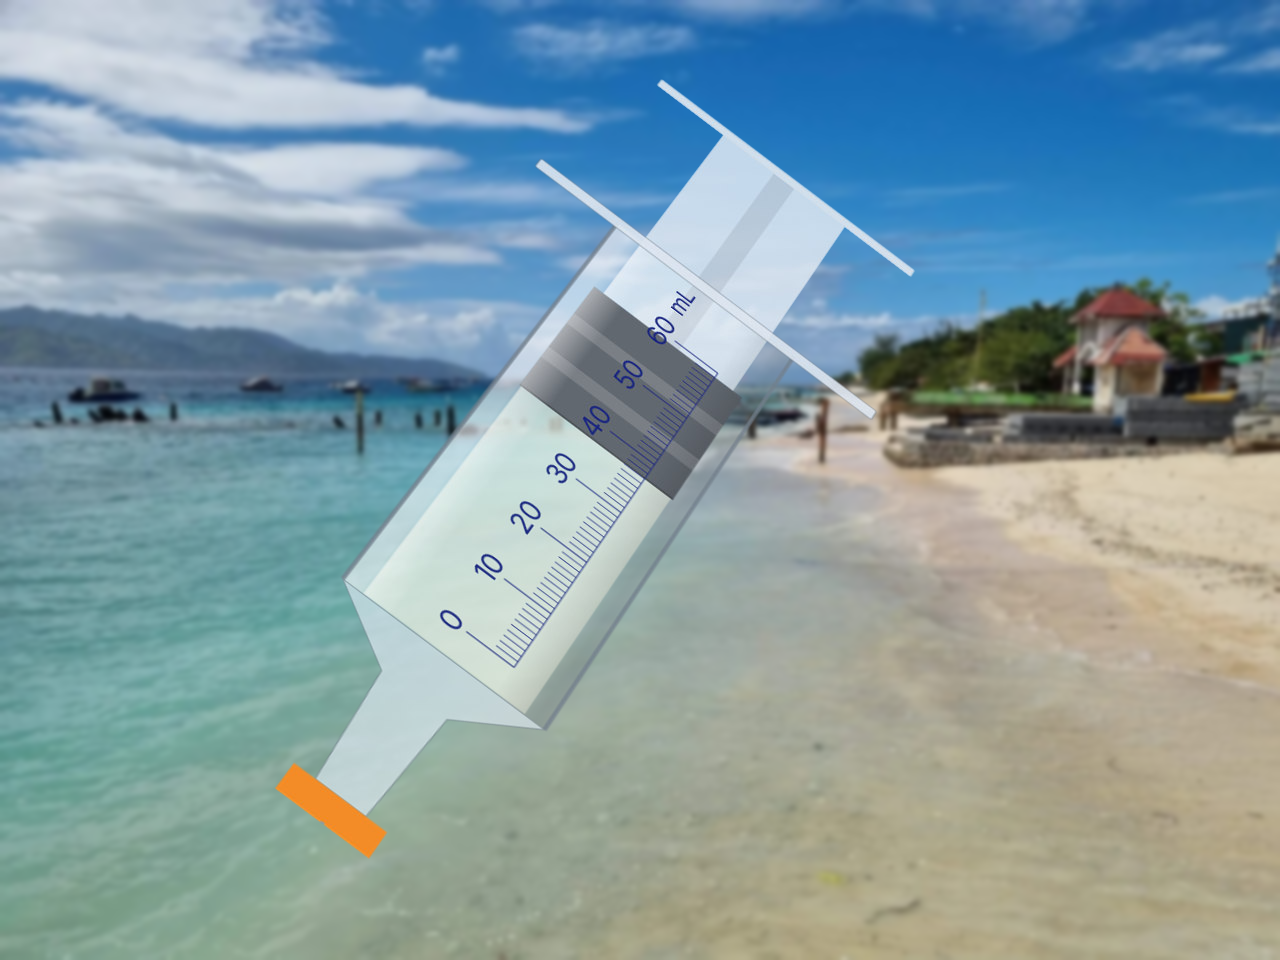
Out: 37mL
